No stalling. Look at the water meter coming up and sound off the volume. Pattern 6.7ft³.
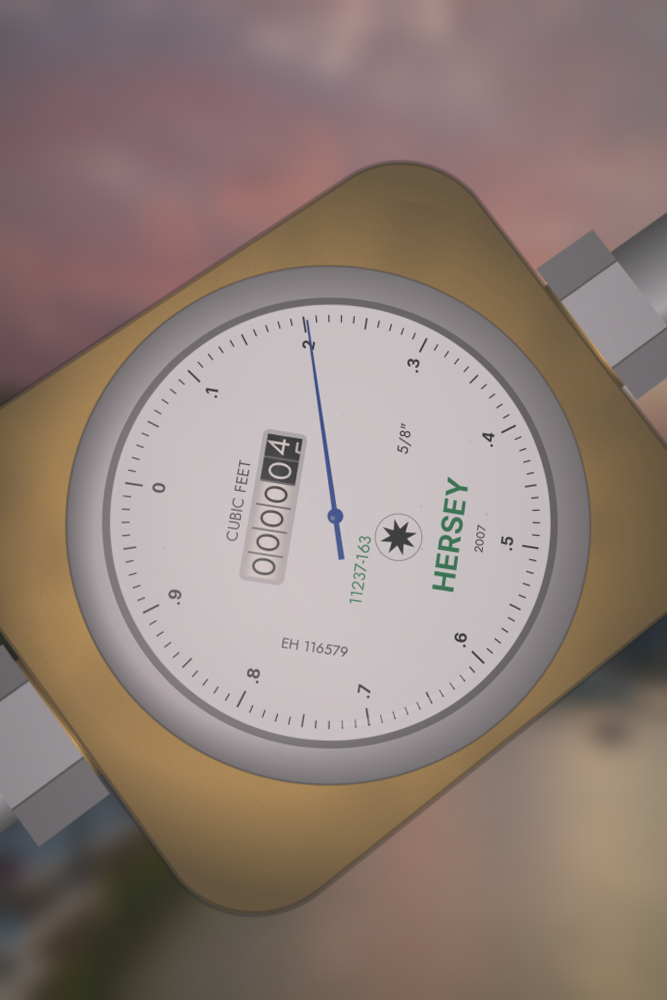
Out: 4.20ft³
